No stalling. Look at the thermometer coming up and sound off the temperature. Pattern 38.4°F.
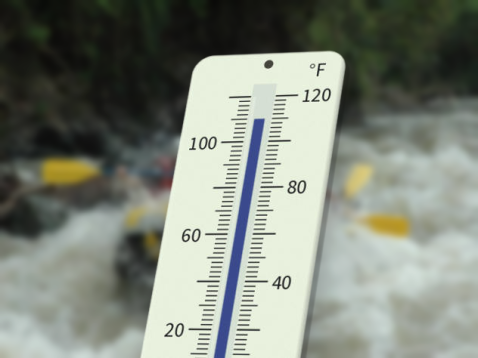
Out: 110°F
